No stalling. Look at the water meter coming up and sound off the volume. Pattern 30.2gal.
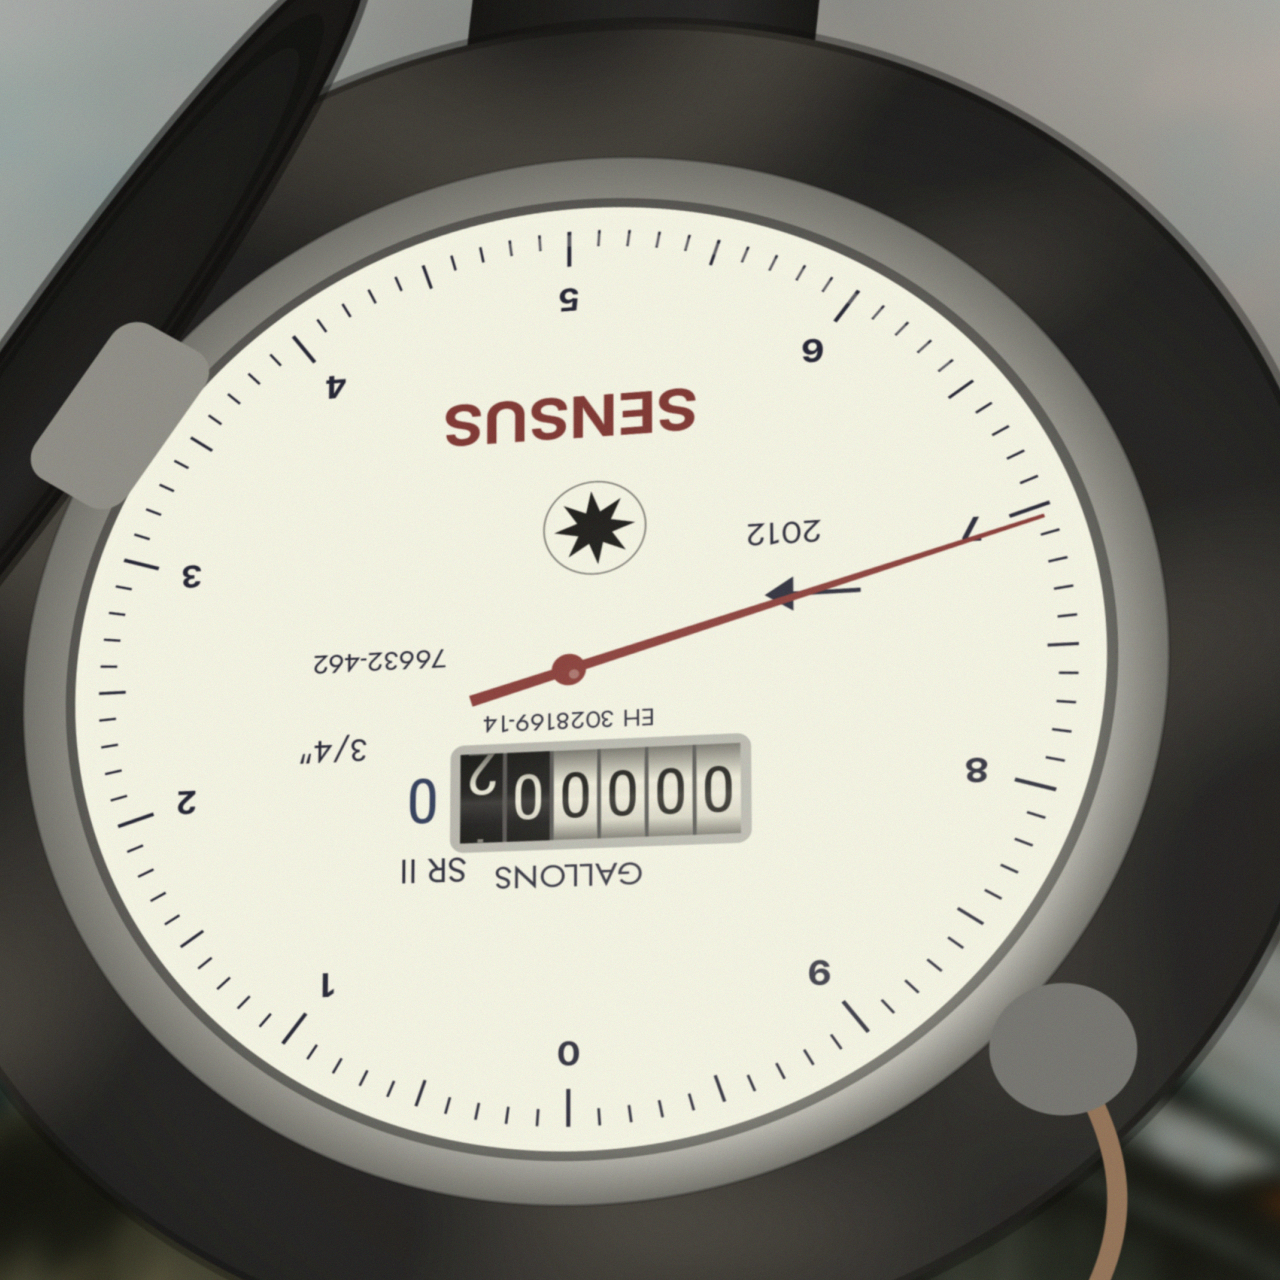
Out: 17.0gal
